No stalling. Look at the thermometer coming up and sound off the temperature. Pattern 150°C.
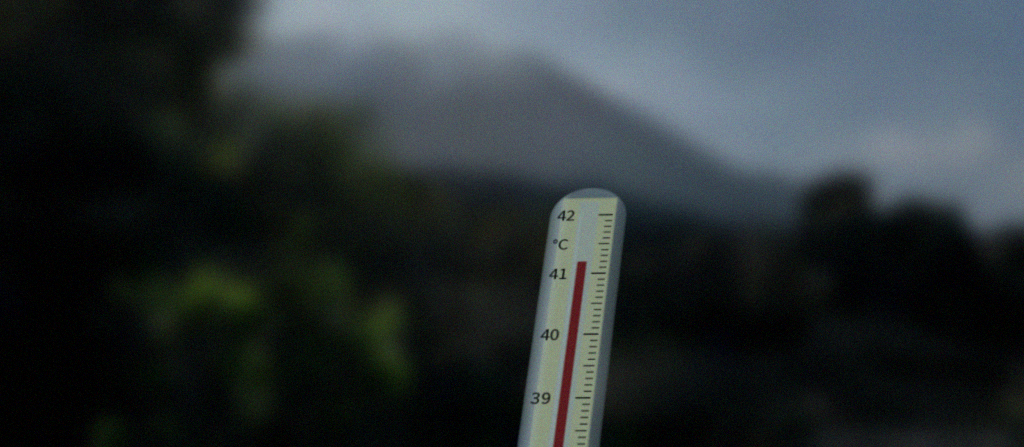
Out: 41.2°C
